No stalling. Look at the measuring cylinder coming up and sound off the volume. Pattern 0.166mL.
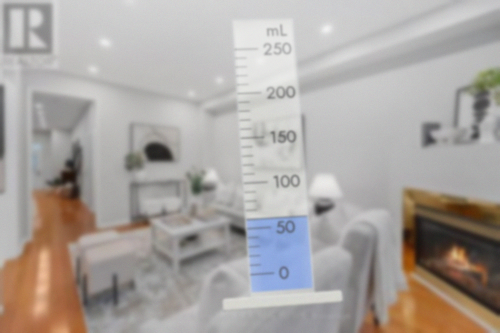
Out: 60mL
